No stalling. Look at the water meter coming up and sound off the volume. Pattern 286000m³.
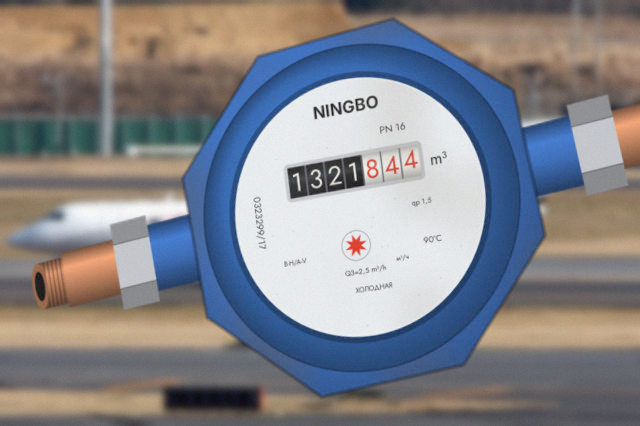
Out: 1321.844m³
